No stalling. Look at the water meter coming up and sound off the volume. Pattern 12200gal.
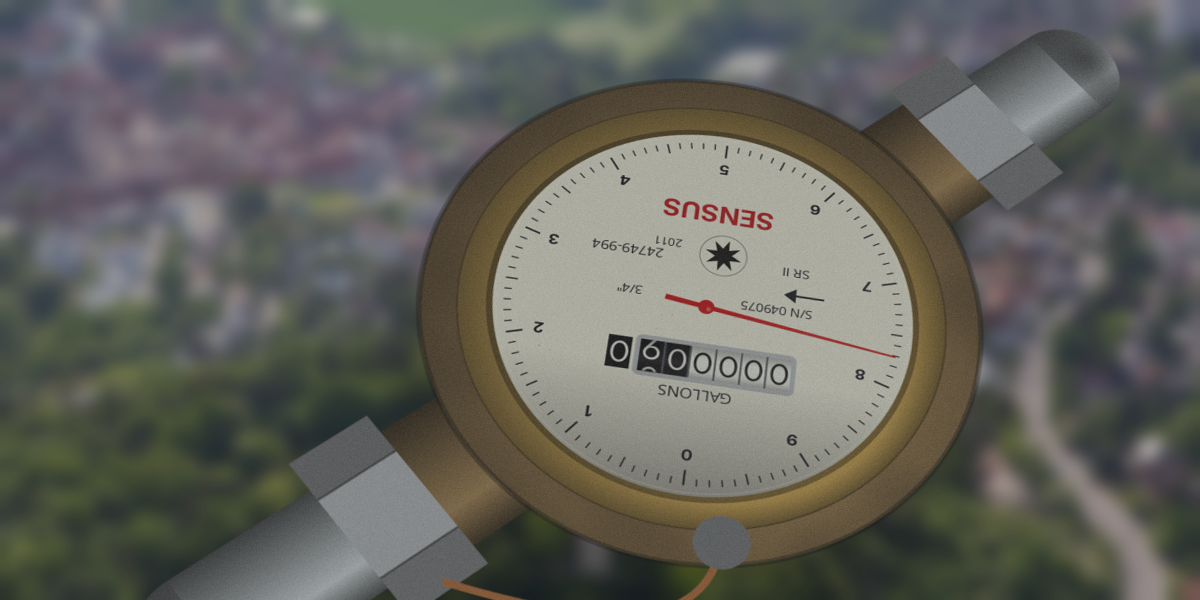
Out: 87.7gal
